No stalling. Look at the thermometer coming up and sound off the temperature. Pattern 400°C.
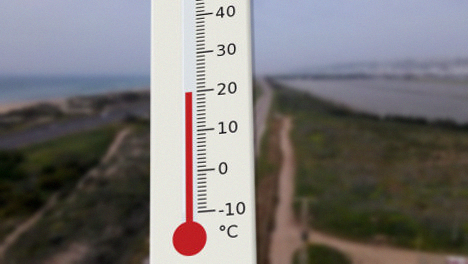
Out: 20°C
